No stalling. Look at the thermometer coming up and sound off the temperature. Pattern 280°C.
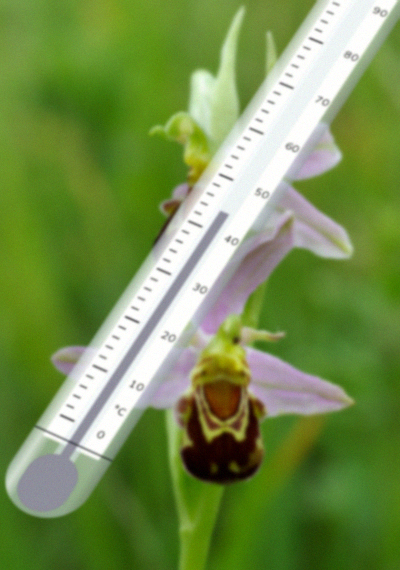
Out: 44°C
